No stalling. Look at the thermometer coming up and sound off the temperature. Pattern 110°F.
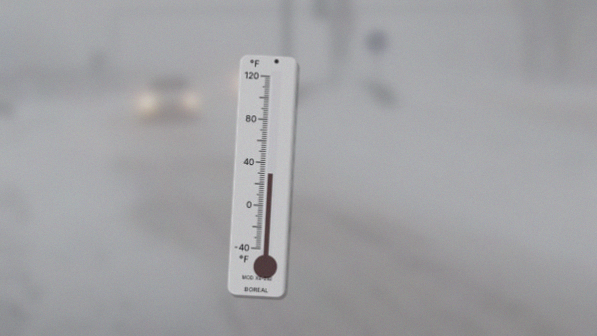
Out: 30°F
